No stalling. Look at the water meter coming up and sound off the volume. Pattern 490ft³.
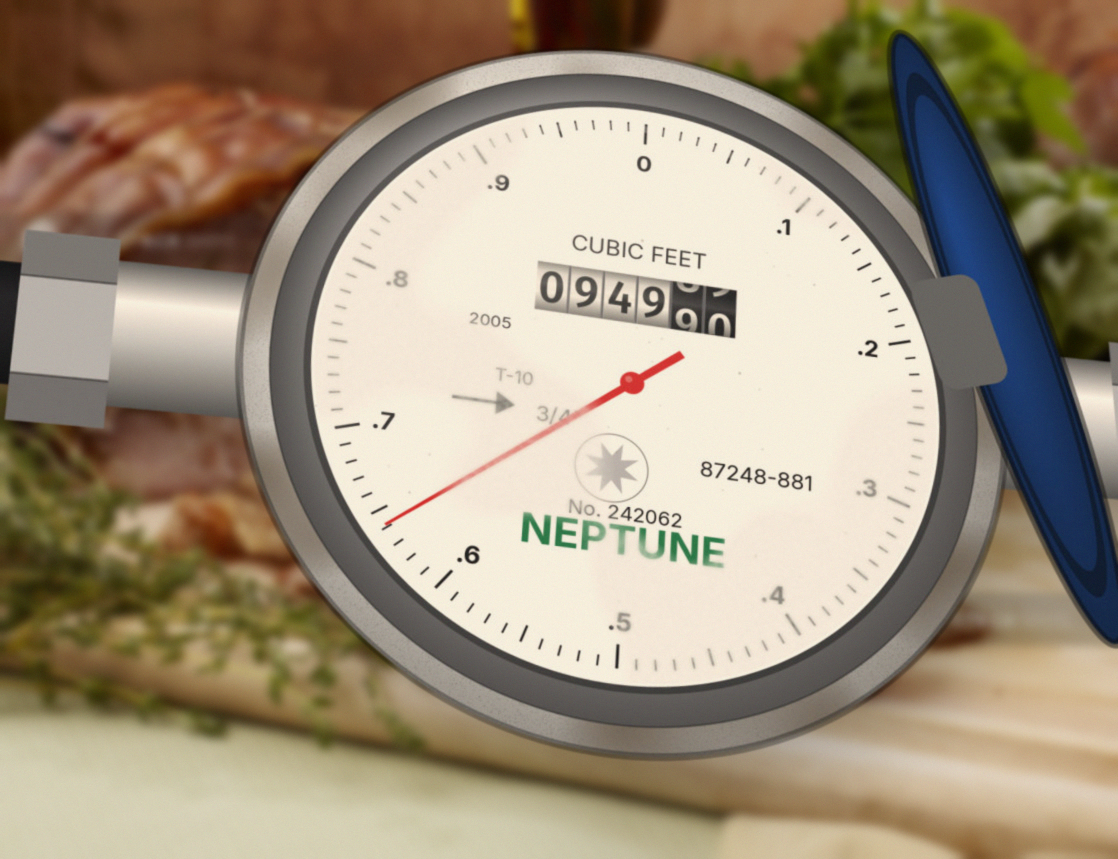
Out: 94989.64ft³
